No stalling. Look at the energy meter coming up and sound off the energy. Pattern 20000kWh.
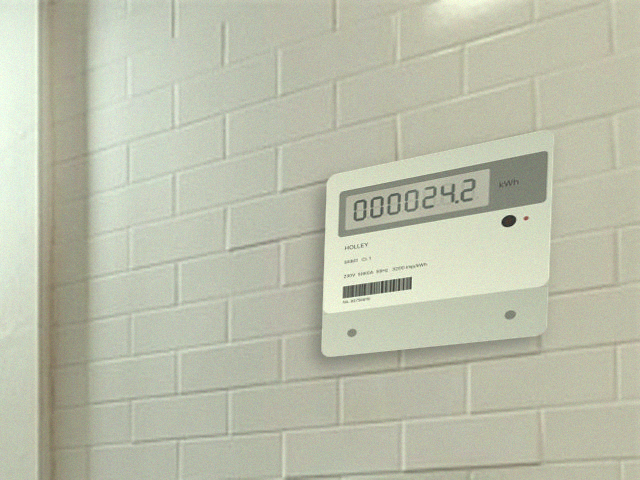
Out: 24.2kWh
